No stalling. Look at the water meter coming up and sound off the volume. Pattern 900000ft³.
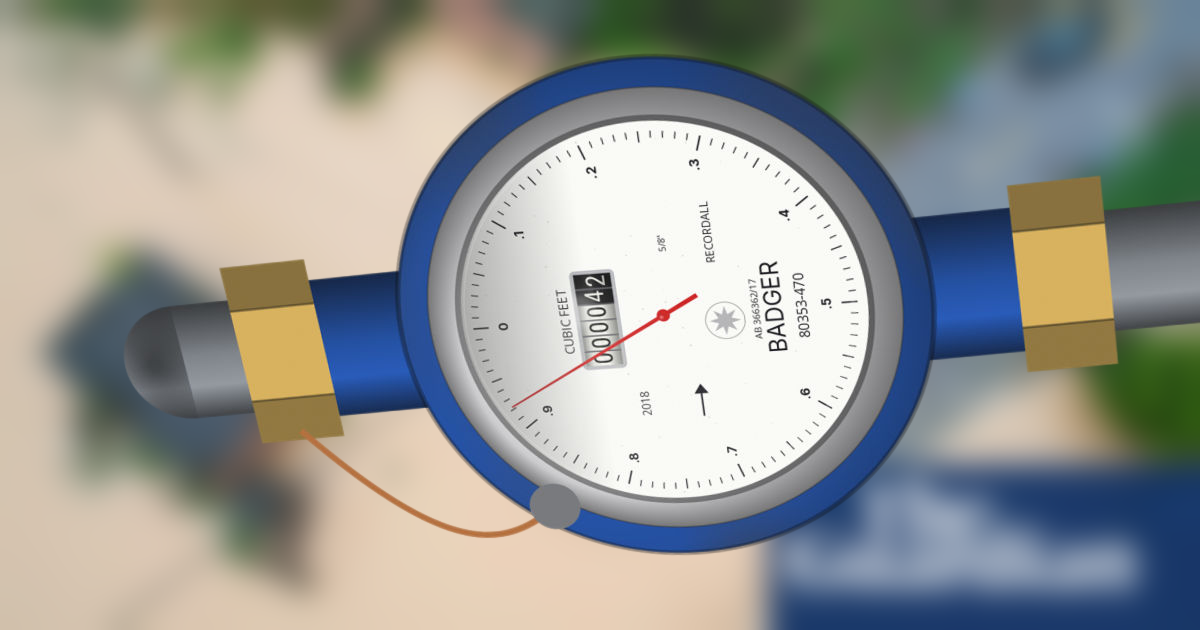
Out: 41.92ft³
